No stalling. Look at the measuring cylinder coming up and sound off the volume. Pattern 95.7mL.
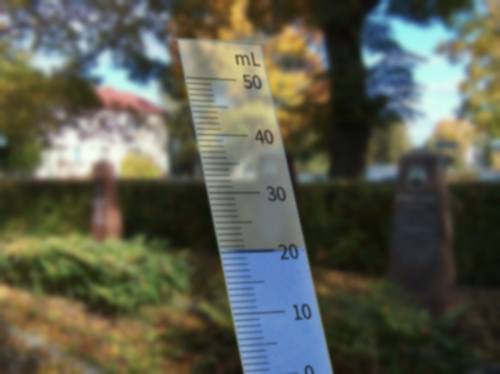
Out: 20mL
